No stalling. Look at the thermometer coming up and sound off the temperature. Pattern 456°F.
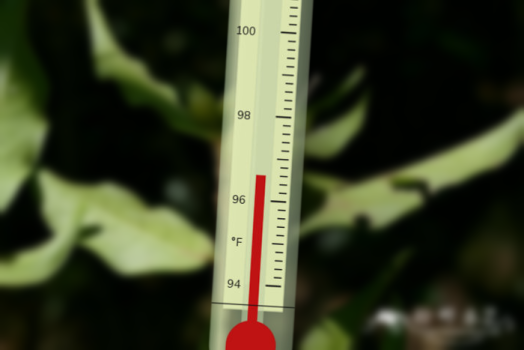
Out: 96.6°F
